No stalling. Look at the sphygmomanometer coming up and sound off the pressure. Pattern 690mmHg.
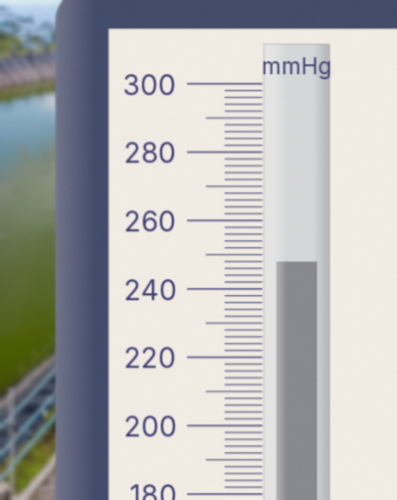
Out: 248mmHg
